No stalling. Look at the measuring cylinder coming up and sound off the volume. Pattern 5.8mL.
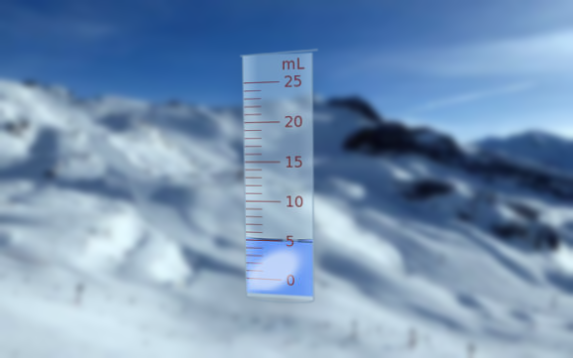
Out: 5mL
